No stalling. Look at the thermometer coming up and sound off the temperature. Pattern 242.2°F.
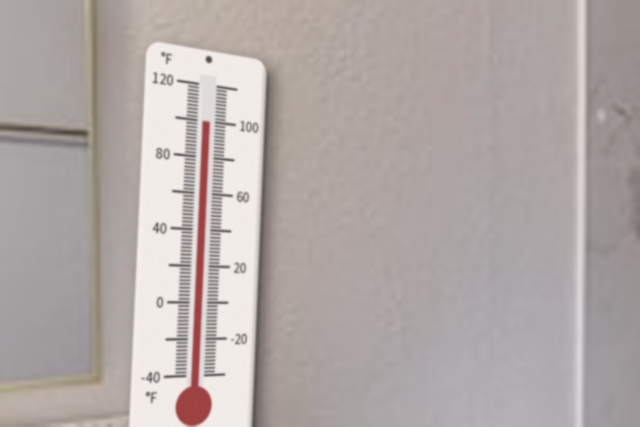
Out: 100°F
